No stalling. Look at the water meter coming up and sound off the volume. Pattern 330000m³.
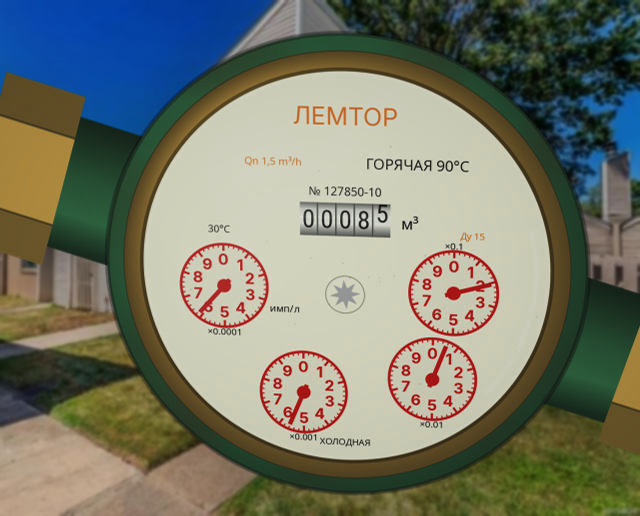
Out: 85.2056m³
